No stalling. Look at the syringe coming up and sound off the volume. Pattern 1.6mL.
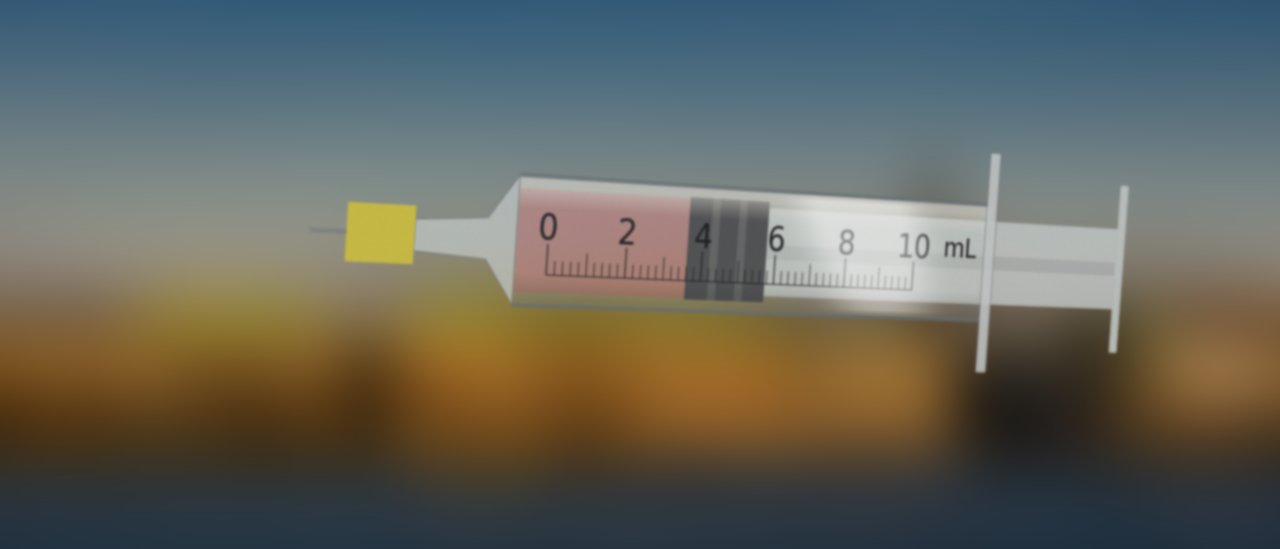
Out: 3.6mL
